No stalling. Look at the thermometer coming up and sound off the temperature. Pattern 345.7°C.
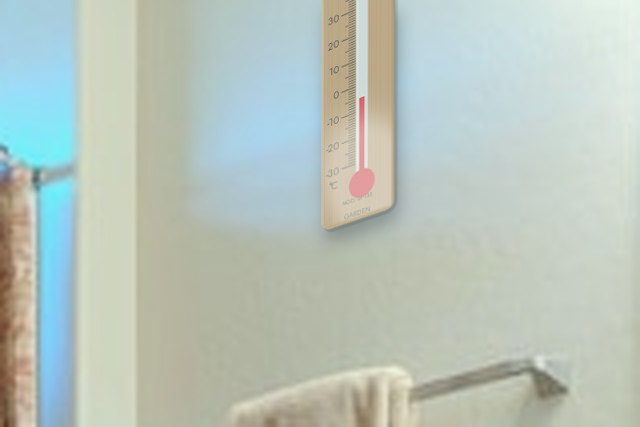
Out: -5°C
